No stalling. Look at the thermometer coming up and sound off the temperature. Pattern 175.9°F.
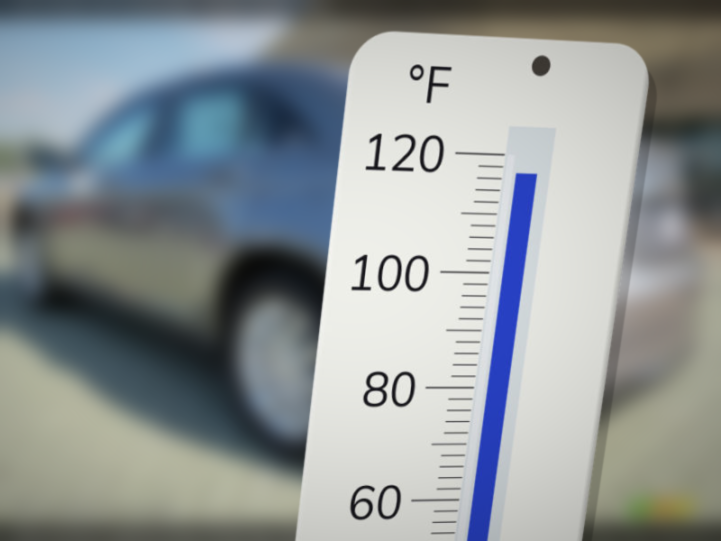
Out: 117°F
